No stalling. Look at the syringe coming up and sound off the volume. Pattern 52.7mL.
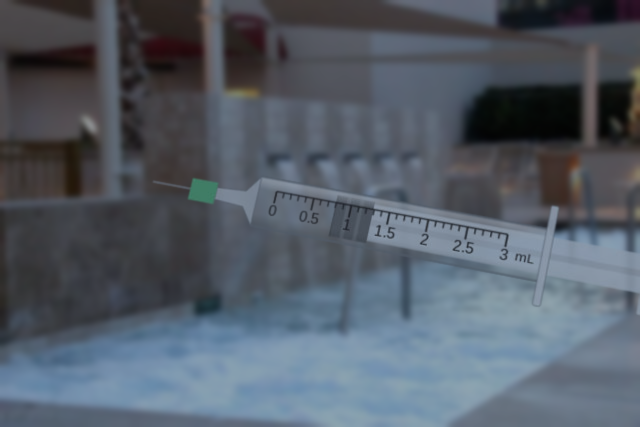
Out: 0.8mL
